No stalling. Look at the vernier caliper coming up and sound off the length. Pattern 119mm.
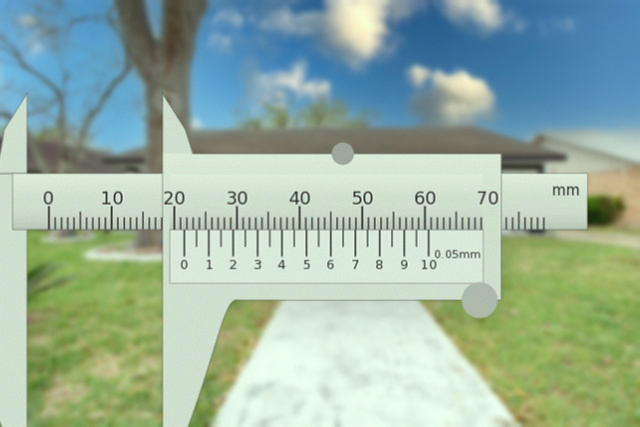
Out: 21.6mm
